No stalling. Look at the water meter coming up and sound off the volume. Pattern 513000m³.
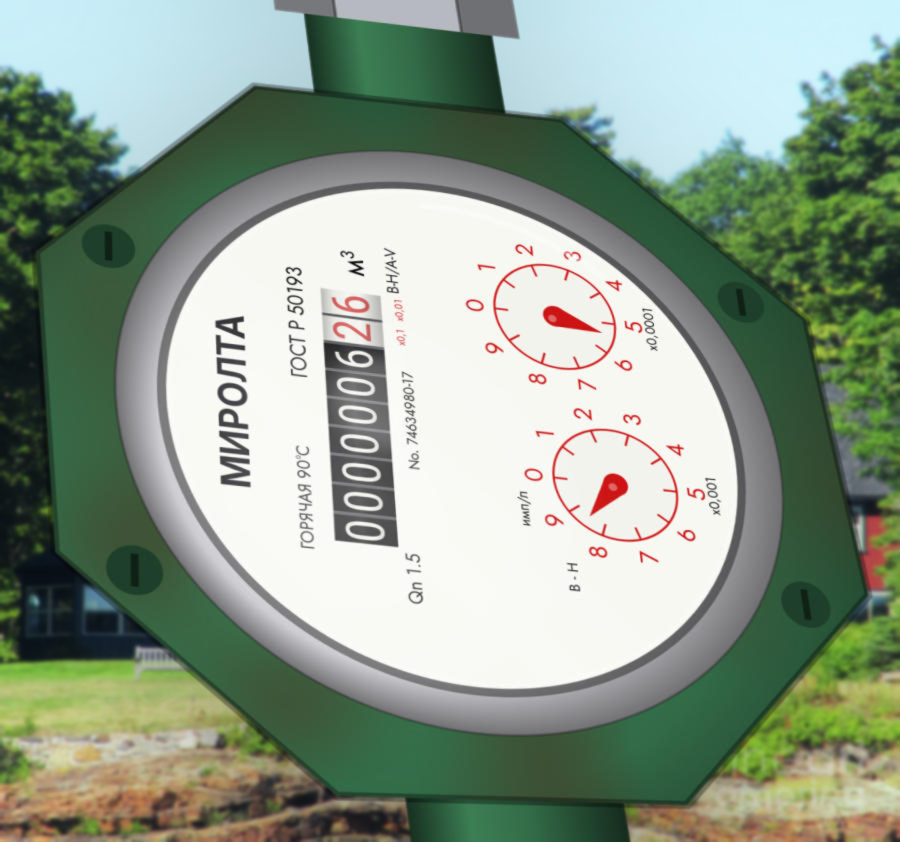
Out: 6.2685m³
